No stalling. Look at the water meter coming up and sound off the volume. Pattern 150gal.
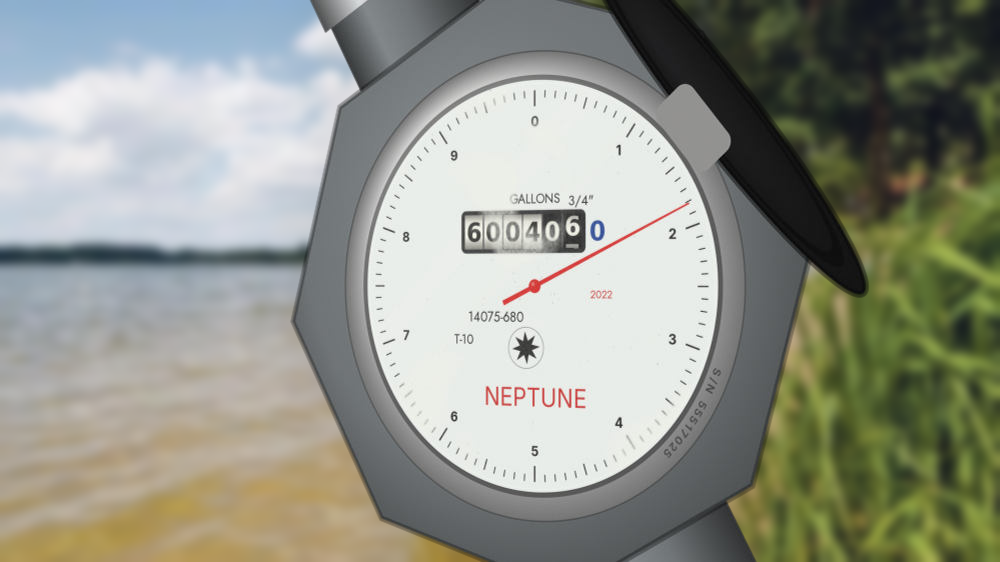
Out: 6004061.8gal
